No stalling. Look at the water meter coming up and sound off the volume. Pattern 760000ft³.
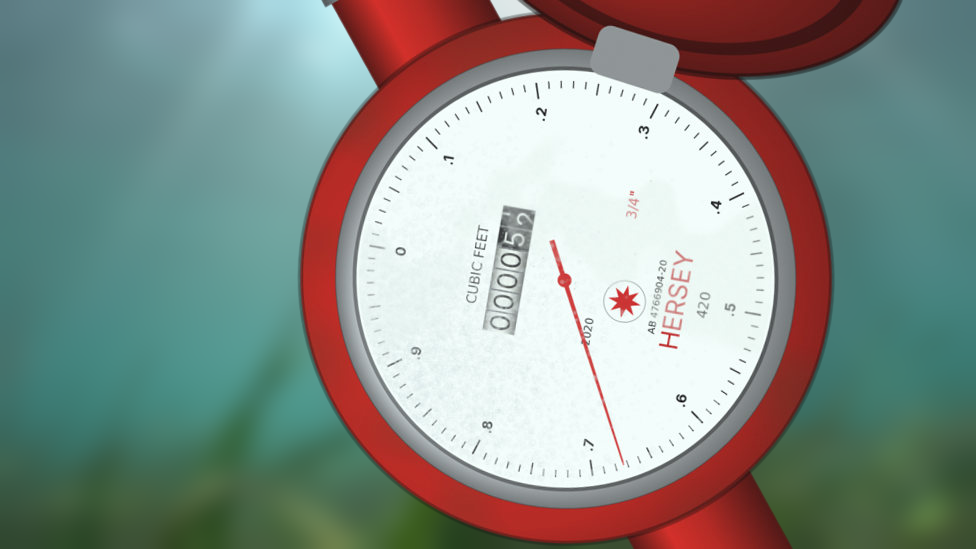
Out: 51.67ft³
